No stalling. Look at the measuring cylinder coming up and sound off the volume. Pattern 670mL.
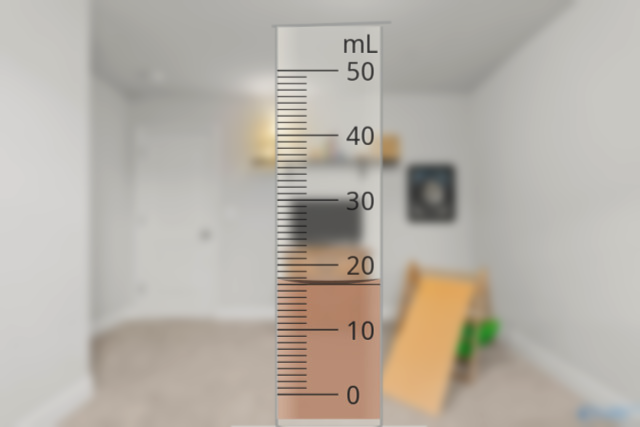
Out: 17mL
